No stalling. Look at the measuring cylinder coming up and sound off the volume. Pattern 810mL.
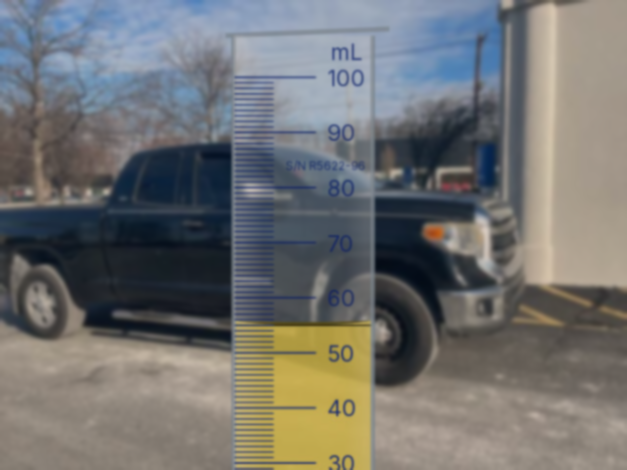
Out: 55mL
